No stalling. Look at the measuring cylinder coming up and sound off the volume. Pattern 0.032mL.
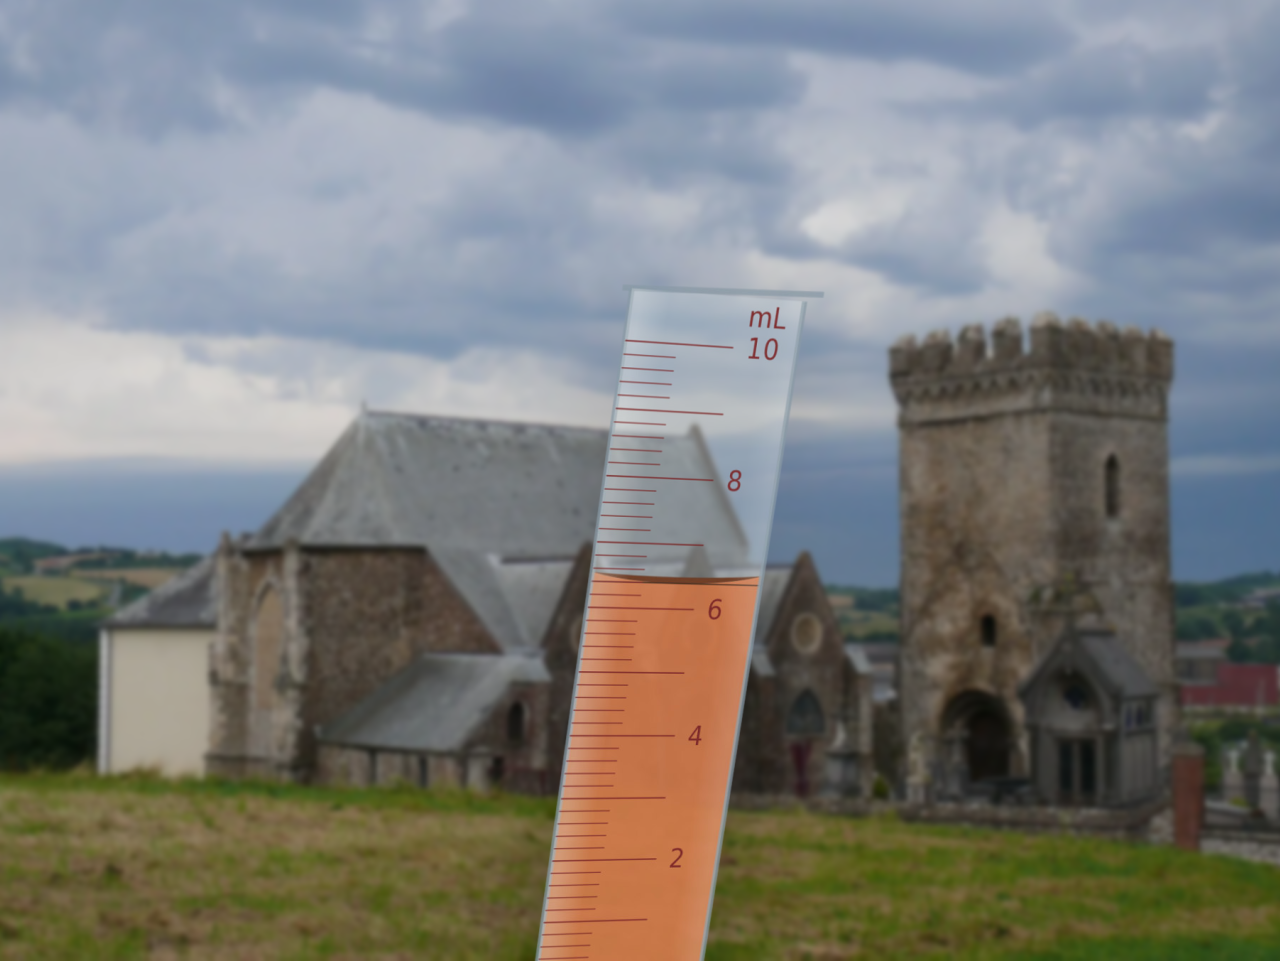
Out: 6.4mL
